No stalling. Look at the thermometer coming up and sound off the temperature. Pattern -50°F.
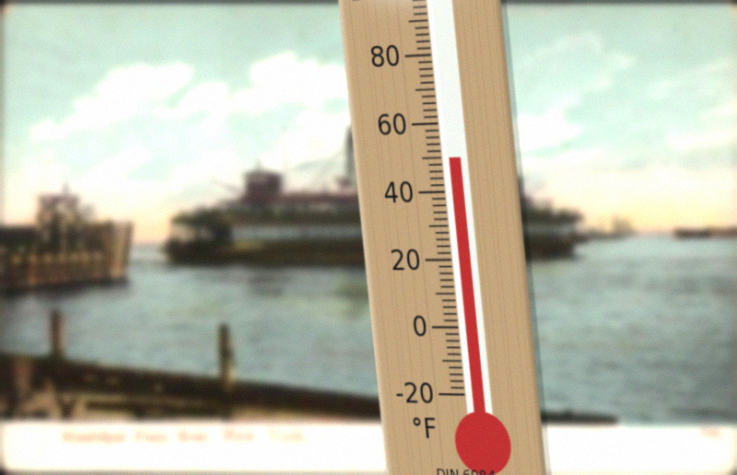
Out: 50°F
